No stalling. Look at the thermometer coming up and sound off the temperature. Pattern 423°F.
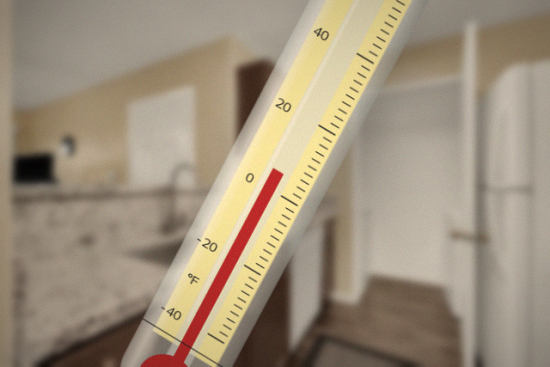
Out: 5°F
